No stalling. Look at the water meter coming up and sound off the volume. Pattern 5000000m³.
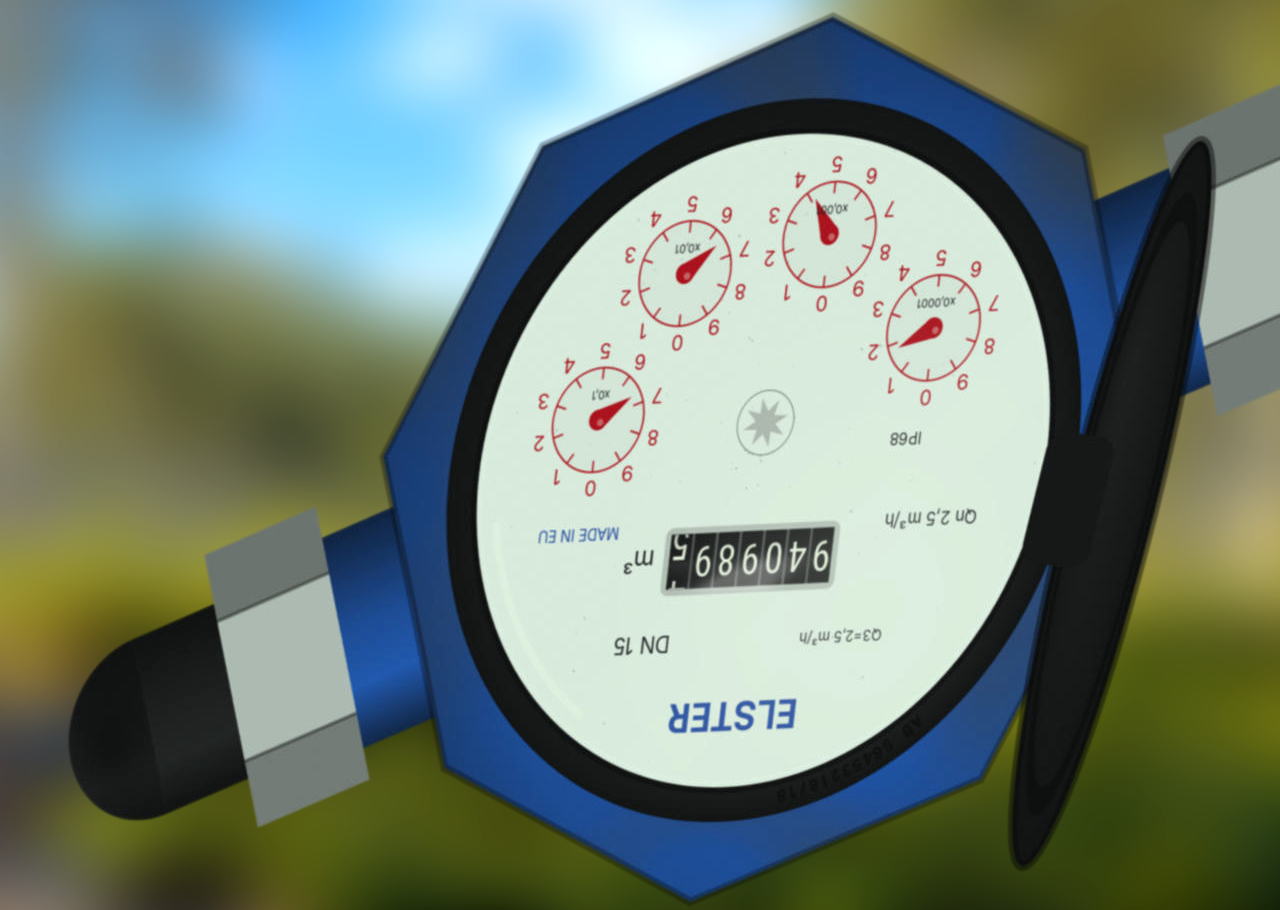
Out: 9409894.6641m³
